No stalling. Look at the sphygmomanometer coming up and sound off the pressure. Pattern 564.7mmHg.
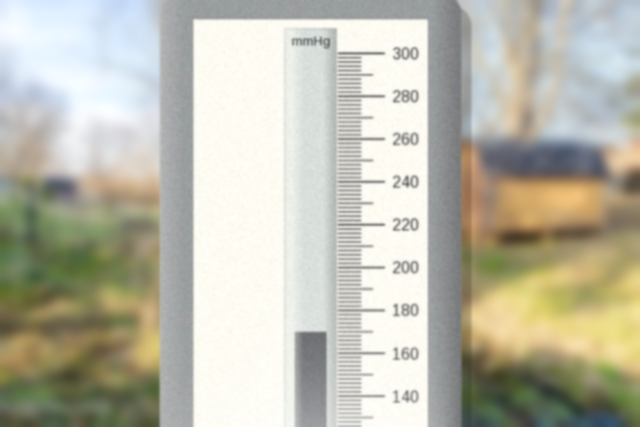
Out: 170mmHg
